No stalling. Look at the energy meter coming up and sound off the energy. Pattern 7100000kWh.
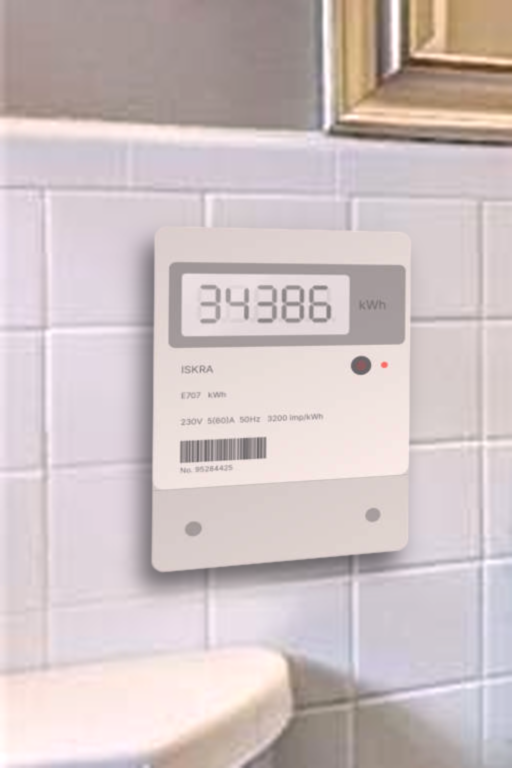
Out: 34386kWh
